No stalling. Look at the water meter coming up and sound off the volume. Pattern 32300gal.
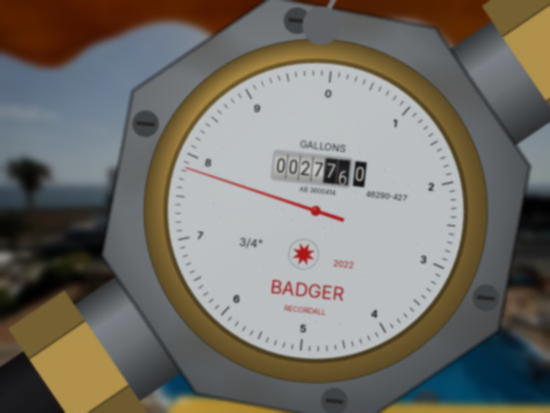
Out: 27757.8gal
